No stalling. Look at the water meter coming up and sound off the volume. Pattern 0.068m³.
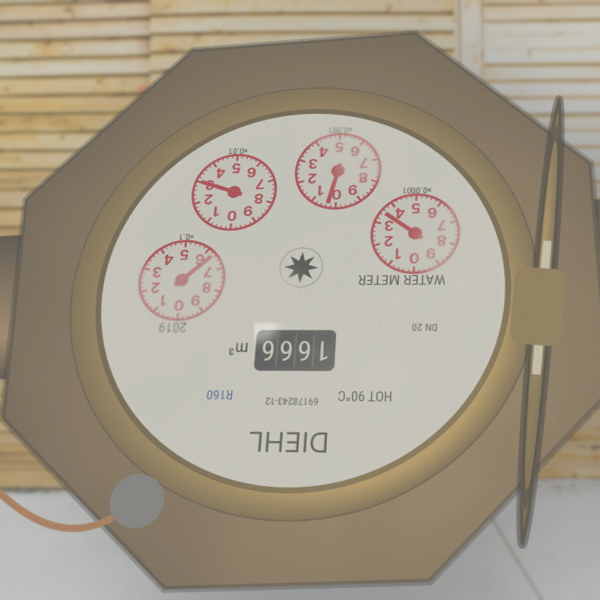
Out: 1666.6303m³
